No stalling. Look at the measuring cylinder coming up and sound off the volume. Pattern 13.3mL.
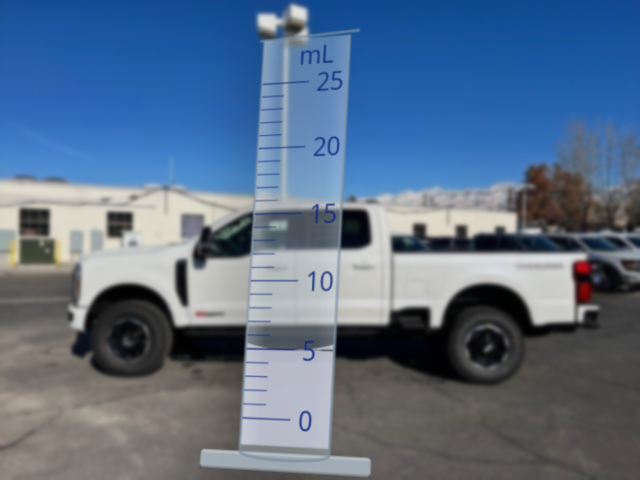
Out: 5mL
